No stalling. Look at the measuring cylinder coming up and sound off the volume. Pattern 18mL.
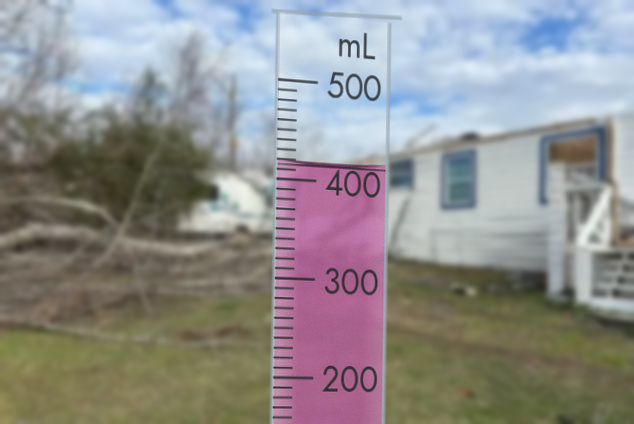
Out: 415mL
